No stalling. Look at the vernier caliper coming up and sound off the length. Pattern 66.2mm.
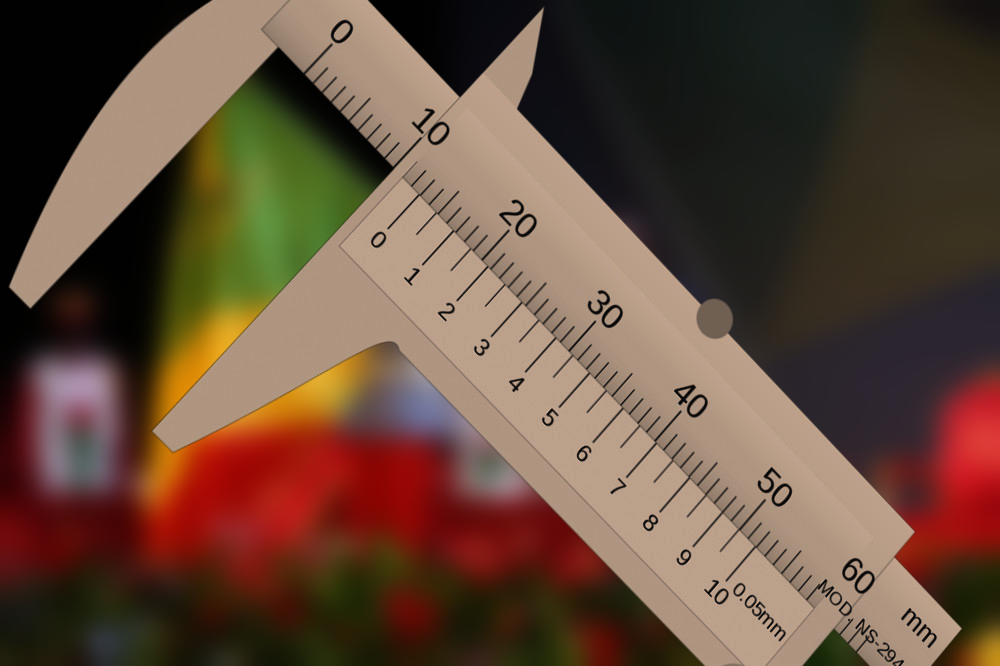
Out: 12.9mm
